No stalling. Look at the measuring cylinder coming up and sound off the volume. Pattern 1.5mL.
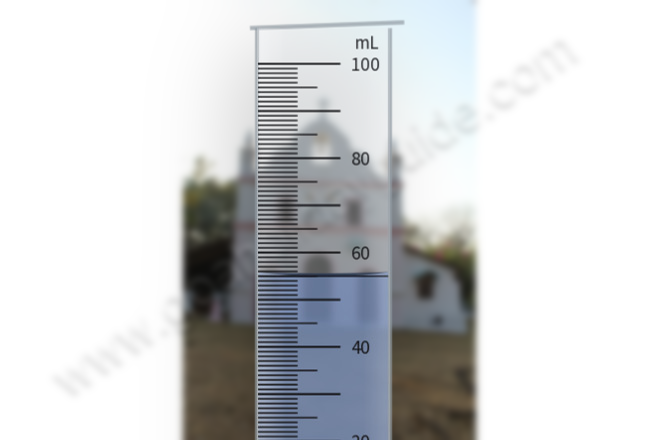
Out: 55mL
